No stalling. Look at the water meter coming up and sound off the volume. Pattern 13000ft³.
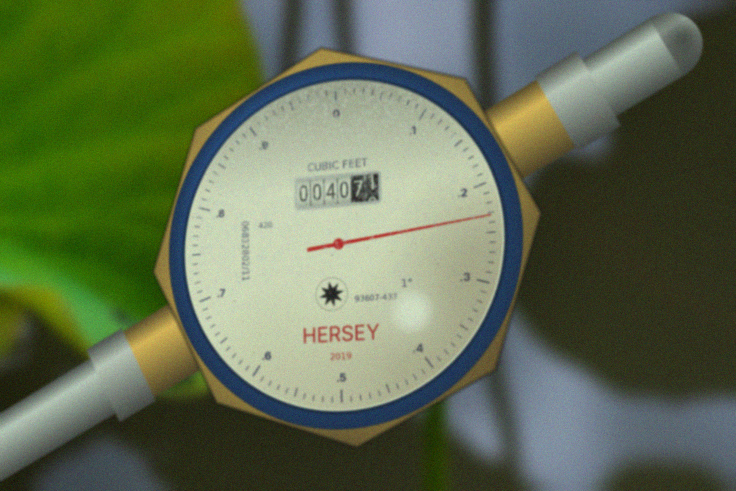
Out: 4071.23ft³
